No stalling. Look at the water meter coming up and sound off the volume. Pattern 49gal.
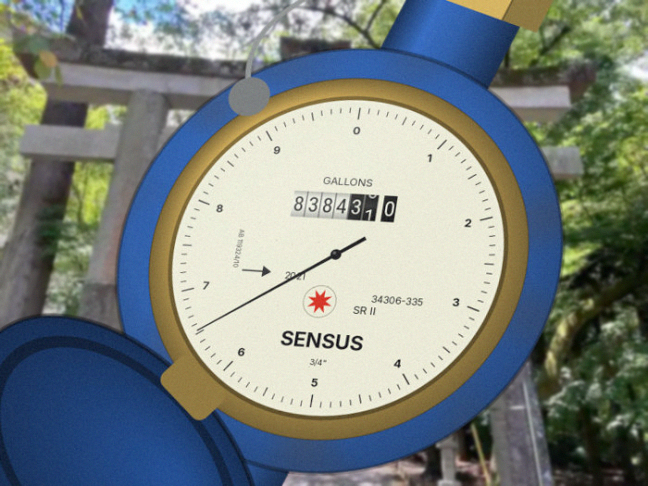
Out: 8384306.5gal
